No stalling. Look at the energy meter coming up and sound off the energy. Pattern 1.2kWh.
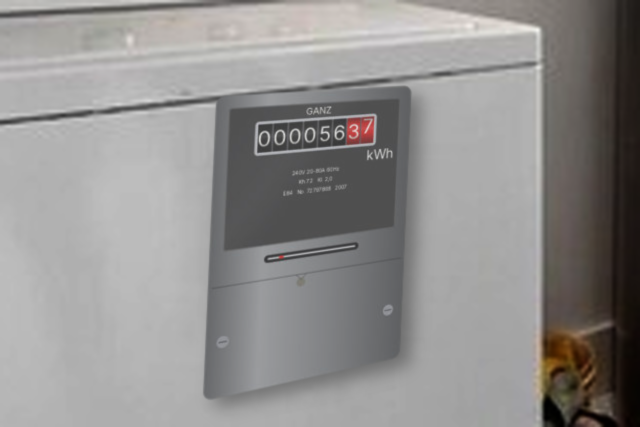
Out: 56.37kWh
